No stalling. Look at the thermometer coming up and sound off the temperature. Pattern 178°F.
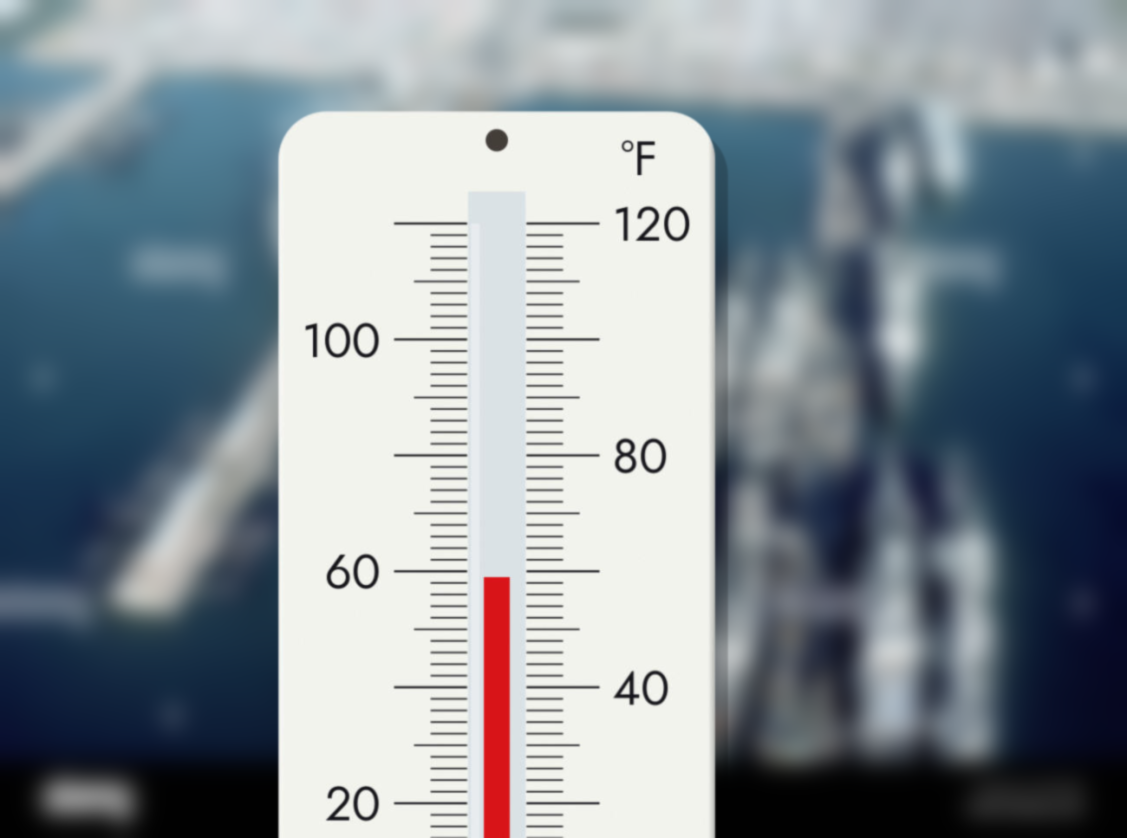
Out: 59°F
